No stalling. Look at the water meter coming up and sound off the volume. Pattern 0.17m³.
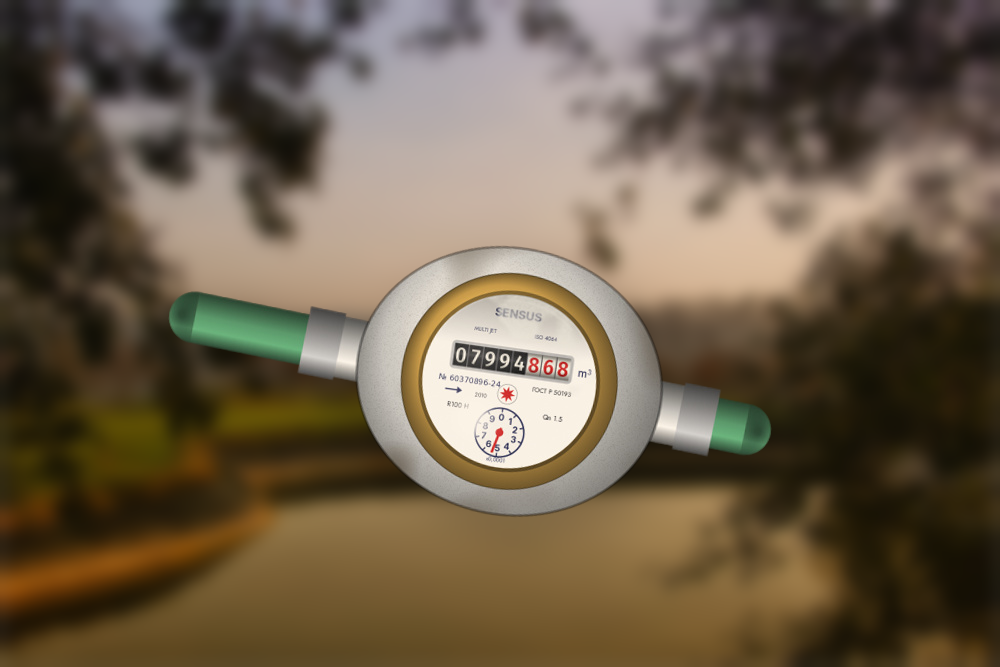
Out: 7994.8685m³
